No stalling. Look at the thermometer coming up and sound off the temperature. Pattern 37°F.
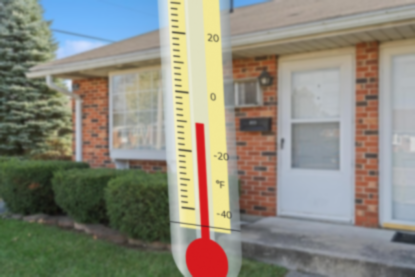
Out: -10°F
